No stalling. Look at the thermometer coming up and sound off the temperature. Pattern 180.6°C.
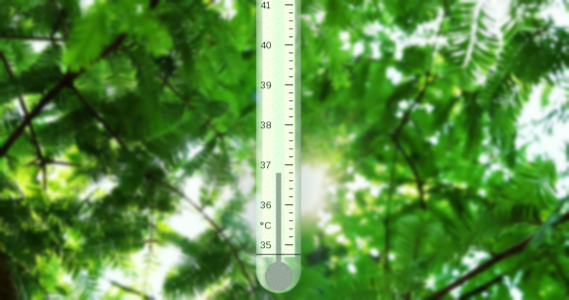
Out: 36.8°C
